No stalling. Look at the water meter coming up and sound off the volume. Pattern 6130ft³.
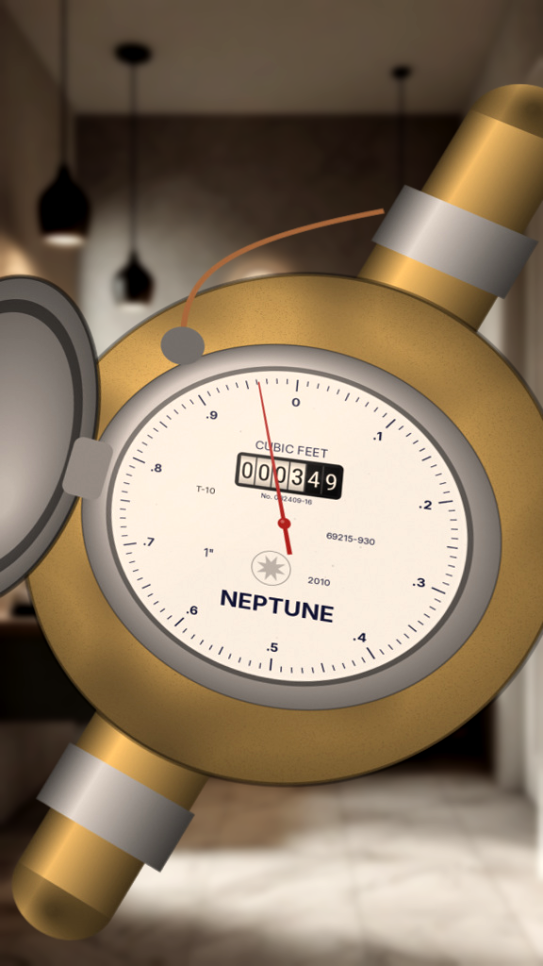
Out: 348.96ft³
